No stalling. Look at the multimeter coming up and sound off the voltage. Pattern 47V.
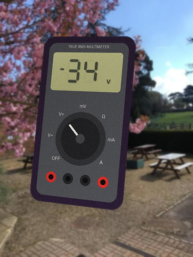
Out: -34V
